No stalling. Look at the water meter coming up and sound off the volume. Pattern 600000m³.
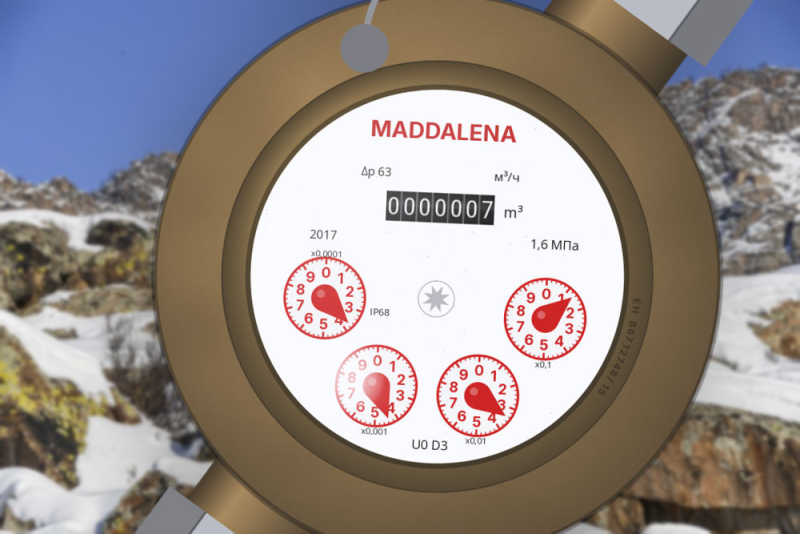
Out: 7.1343m³
